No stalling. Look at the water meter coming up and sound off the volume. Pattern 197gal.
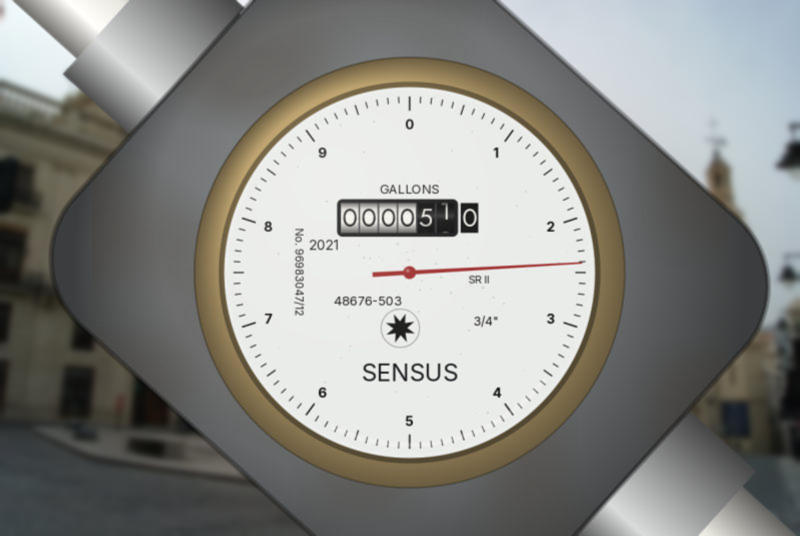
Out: 512.4gal
